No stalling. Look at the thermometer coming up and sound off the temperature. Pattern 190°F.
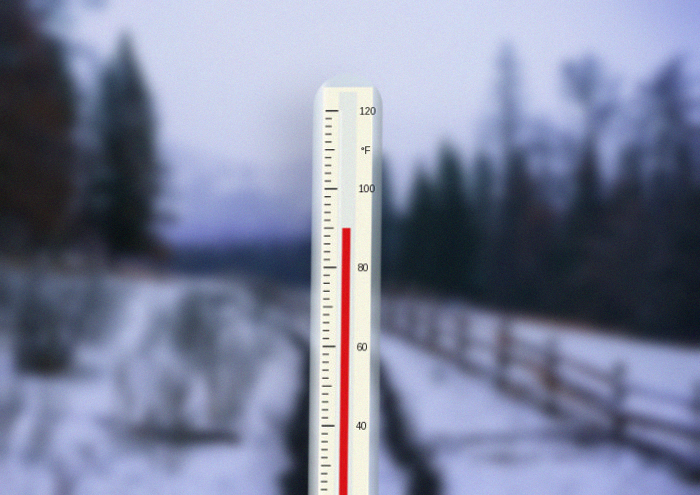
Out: 90°F
